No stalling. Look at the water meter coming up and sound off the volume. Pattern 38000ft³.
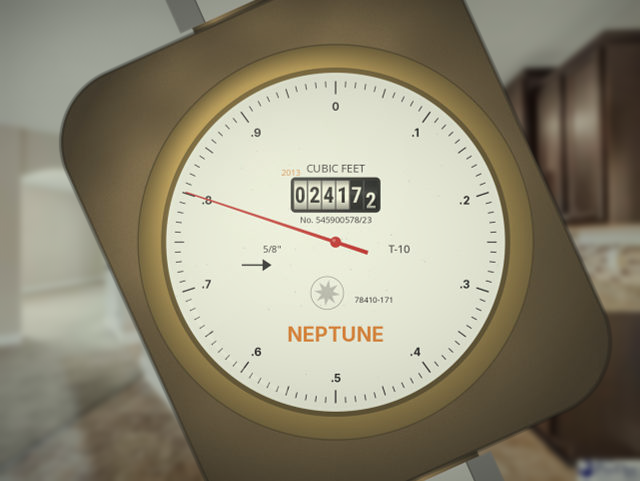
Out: 24171.80ft³
